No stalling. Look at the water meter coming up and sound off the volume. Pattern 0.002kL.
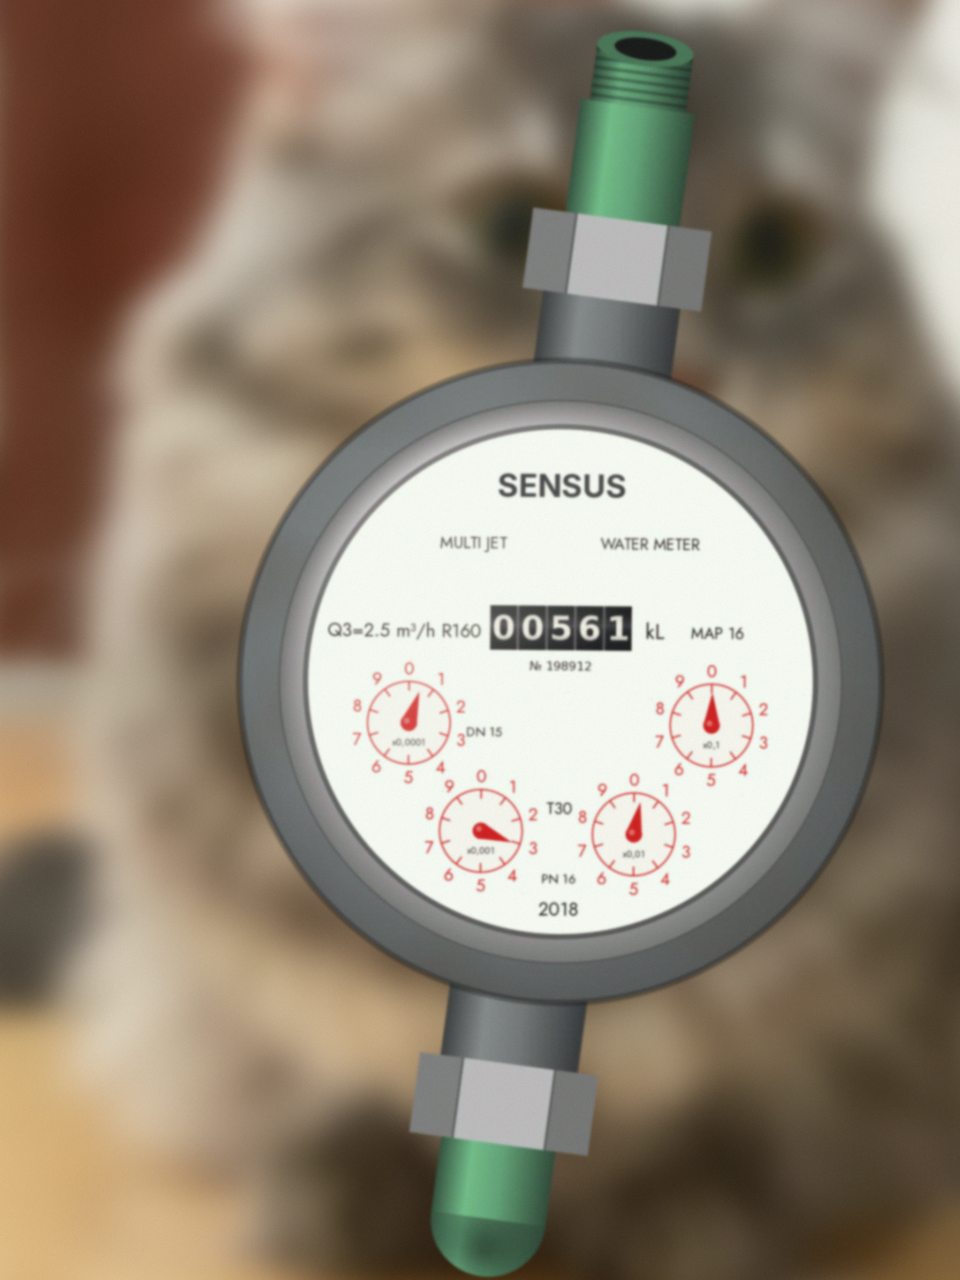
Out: 561.0030kL
